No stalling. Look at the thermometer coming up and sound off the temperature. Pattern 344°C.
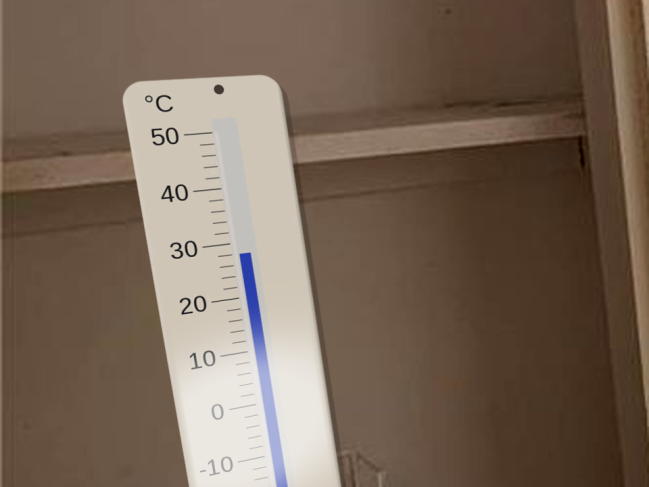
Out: 28°C
